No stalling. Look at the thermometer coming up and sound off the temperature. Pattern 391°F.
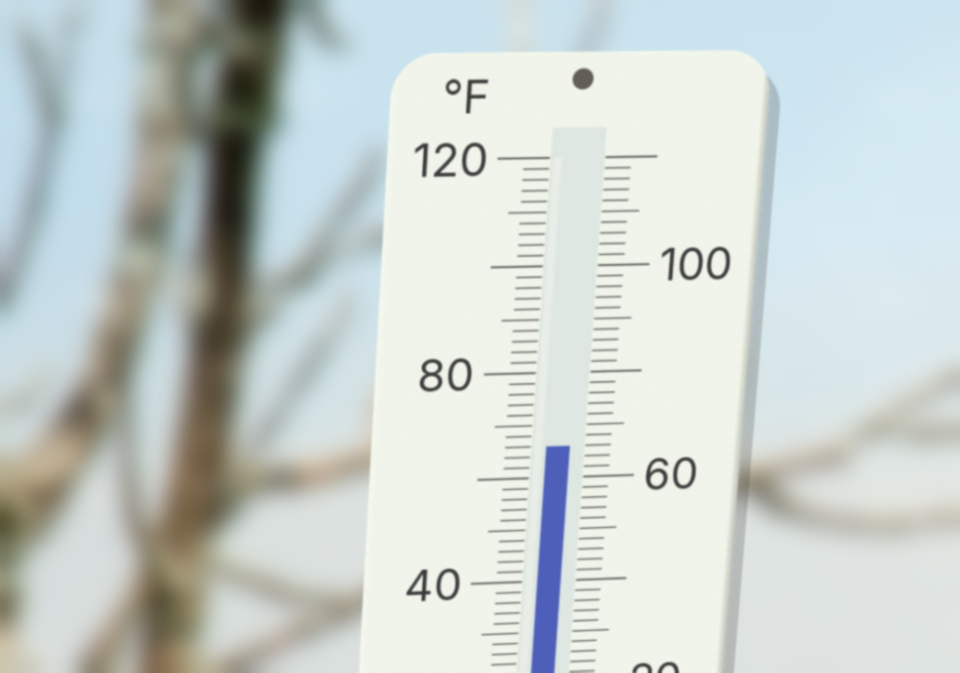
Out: 66°F
